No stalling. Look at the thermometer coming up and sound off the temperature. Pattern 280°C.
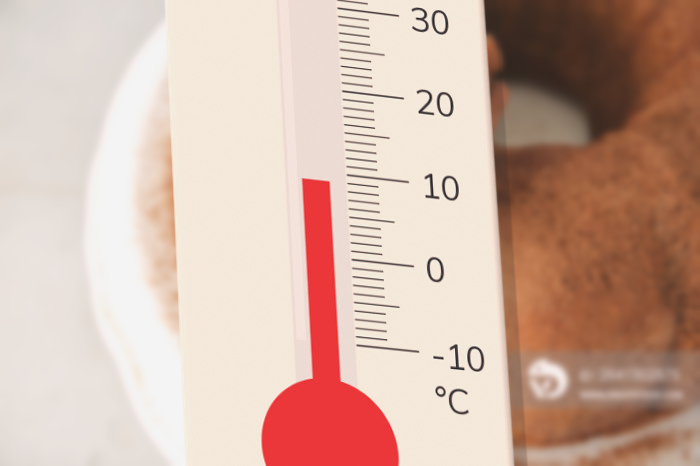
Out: 9°C
